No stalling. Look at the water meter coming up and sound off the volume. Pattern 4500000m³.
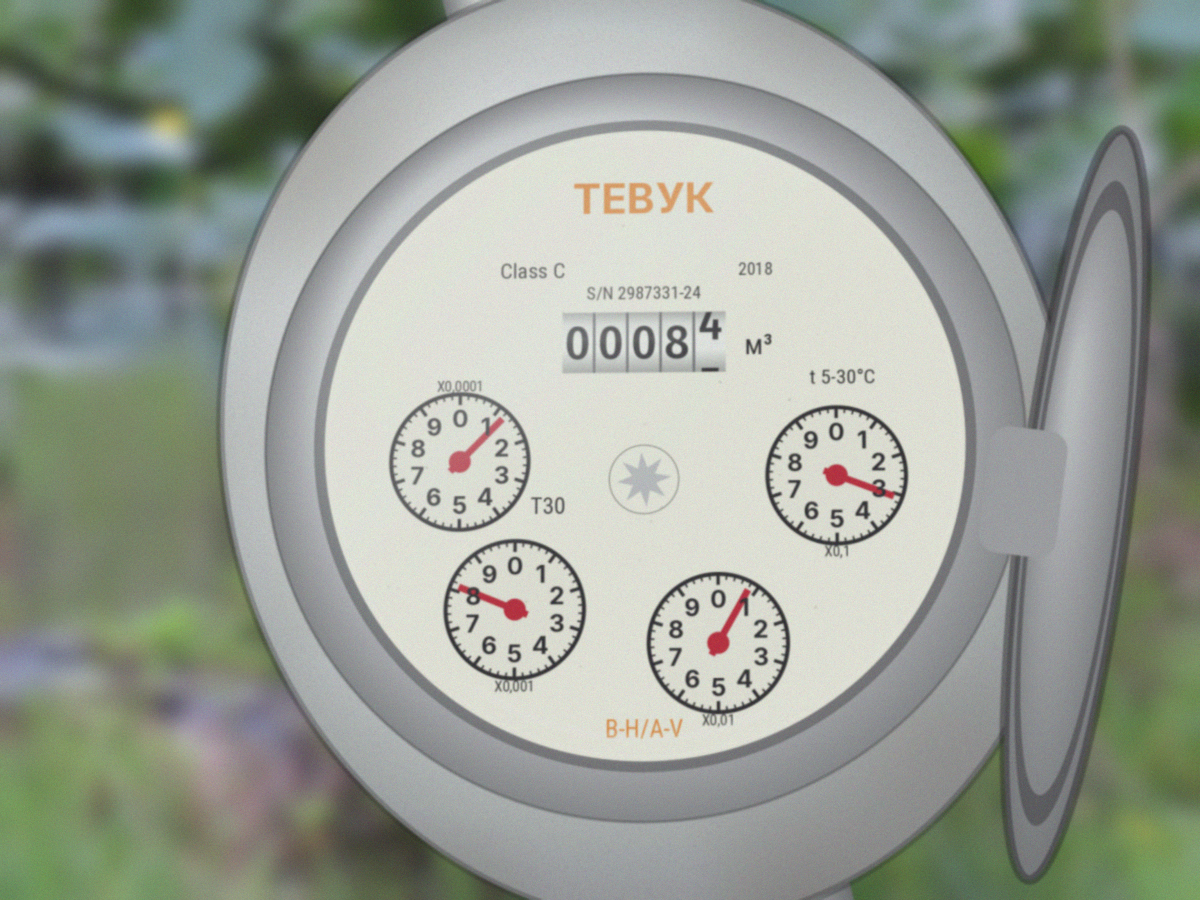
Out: 84.3081m³
